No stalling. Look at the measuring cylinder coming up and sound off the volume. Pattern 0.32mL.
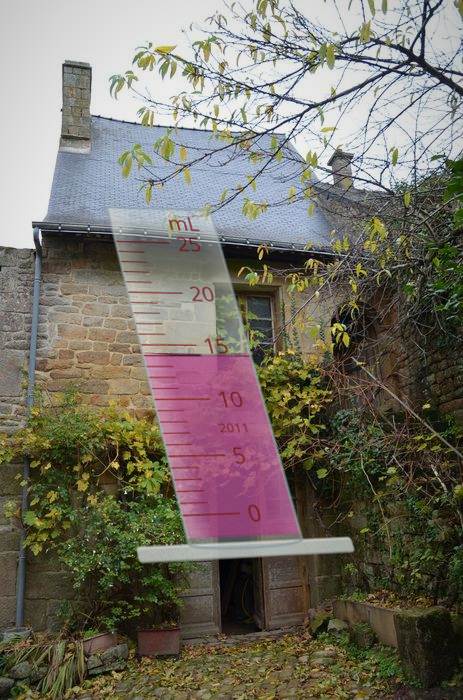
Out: 14mL
